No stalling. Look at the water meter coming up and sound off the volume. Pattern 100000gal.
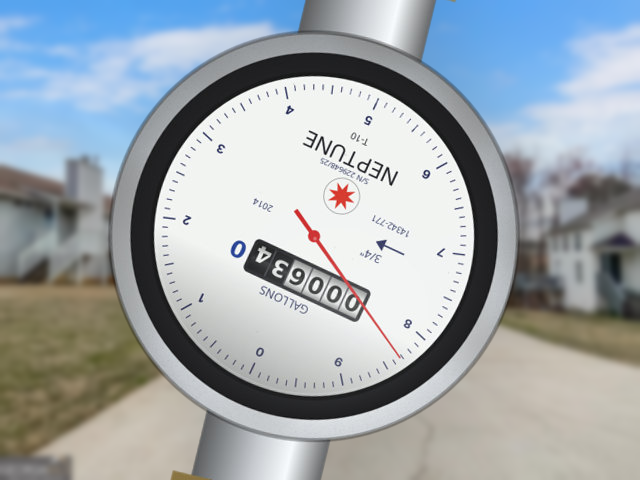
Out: 6338.3gal
